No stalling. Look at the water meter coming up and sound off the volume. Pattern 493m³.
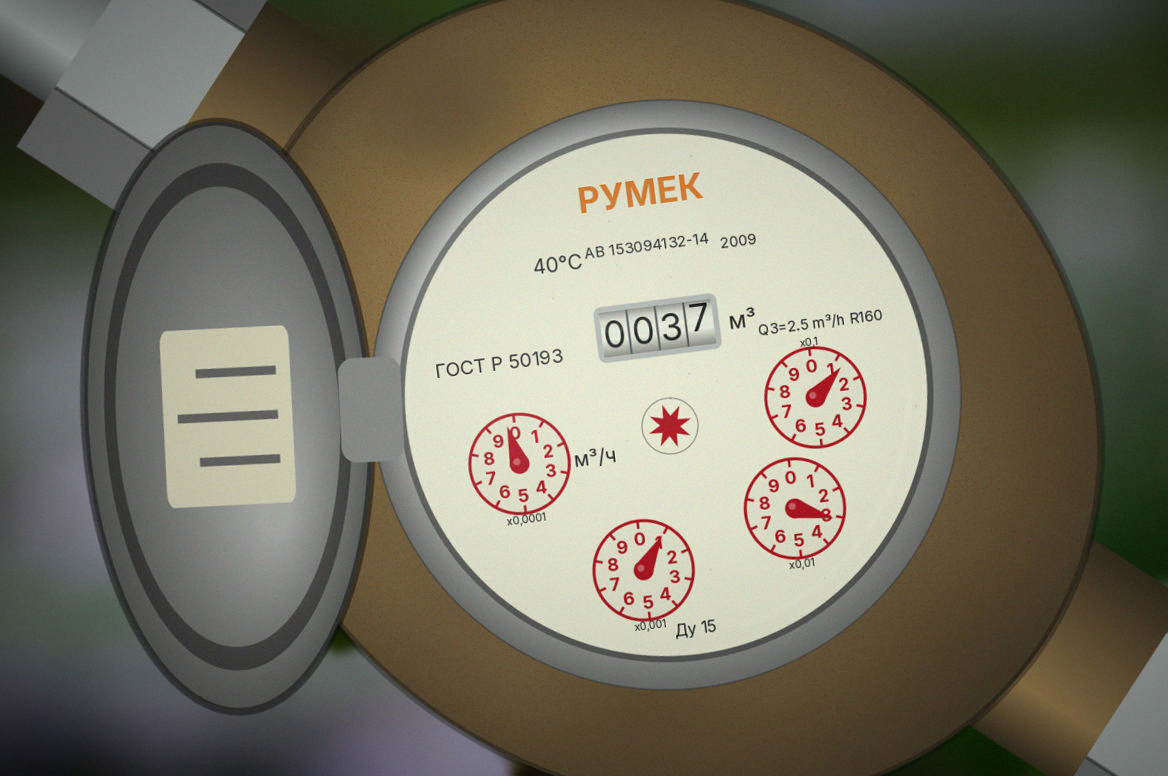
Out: 37.1309m³
